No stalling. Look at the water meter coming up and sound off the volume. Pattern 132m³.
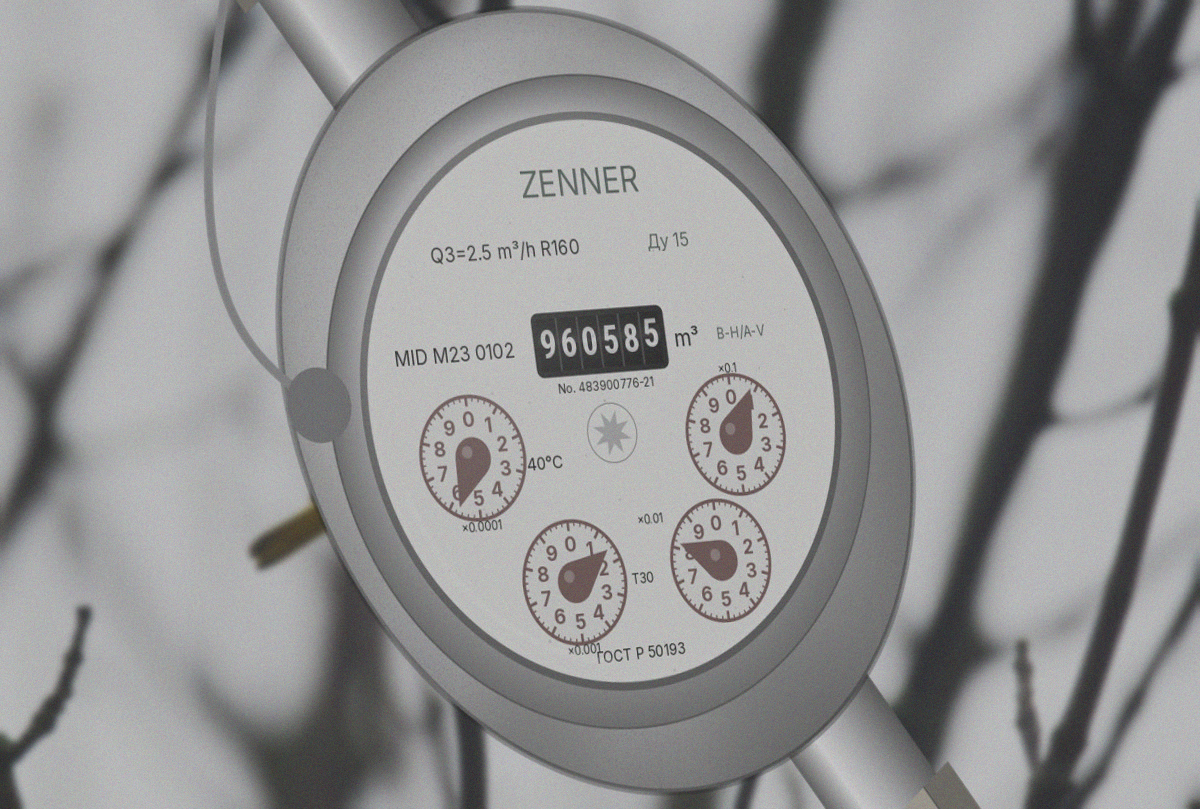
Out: 960585.0815m³
